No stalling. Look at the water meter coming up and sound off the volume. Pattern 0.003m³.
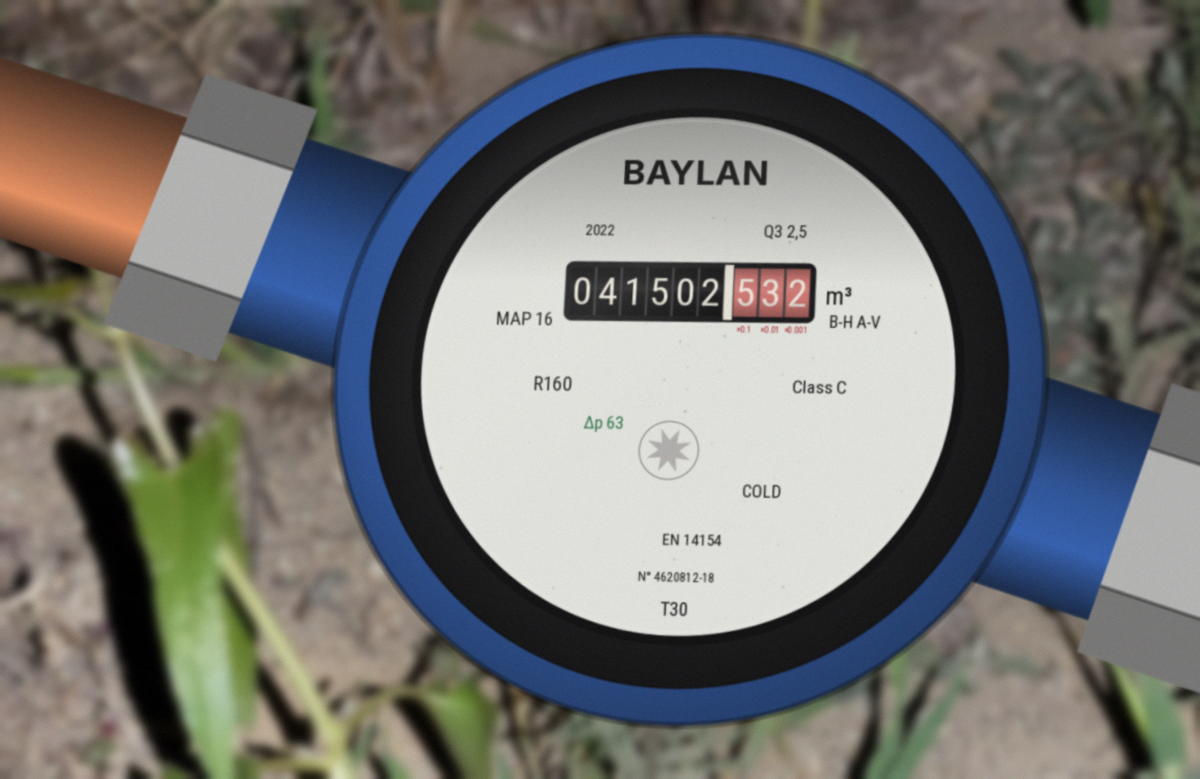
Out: 41502.532m³
